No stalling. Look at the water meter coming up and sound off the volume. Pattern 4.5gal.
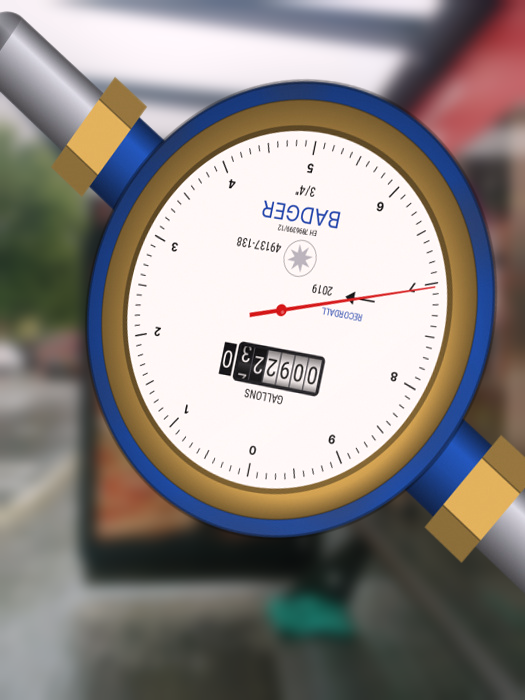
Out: 92227.0gal
